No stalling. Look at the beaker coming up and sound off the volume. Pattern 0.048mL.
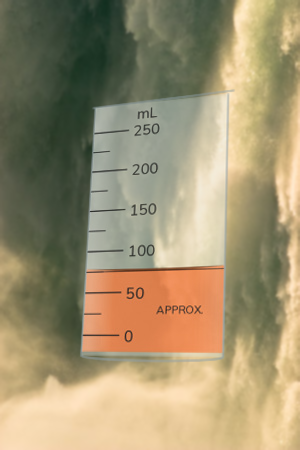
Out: 75mL
